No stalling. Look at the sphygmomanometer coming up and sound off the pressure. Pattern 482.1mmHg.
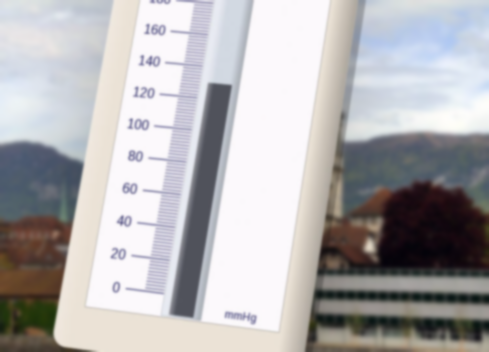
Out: 130mmHg
